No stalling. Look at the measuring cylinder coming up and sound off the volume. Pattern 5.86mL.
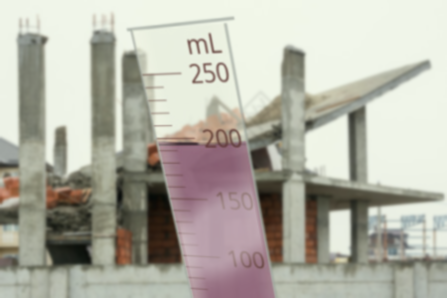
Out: 195mL
